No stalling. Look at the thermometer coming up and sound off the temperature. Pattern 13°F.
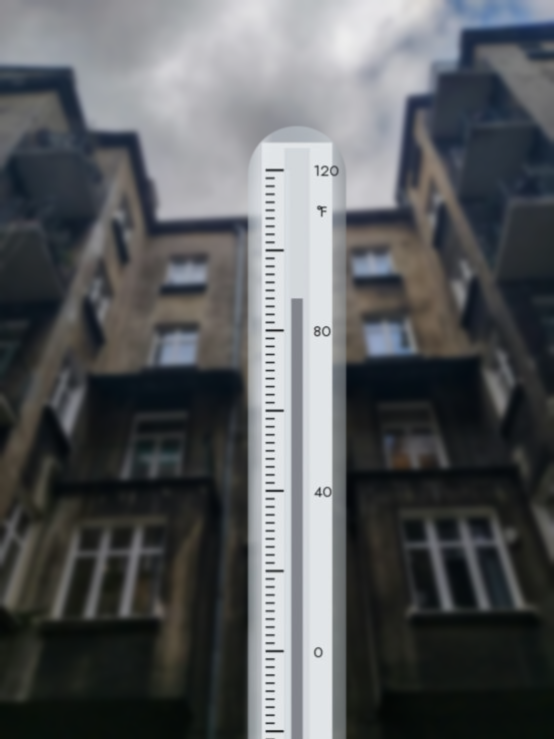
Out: 88°F
